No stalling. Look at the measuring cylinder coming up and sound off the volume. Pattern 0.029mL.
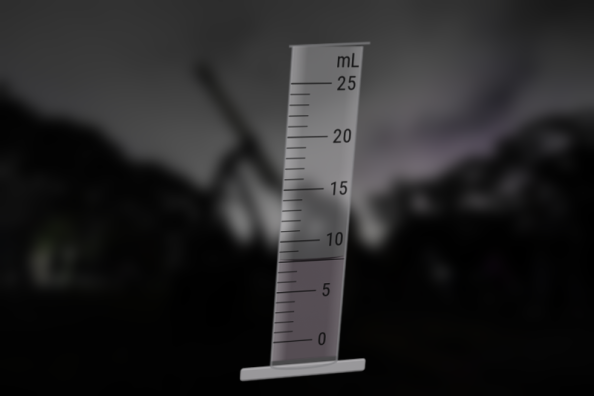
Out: 8mL
